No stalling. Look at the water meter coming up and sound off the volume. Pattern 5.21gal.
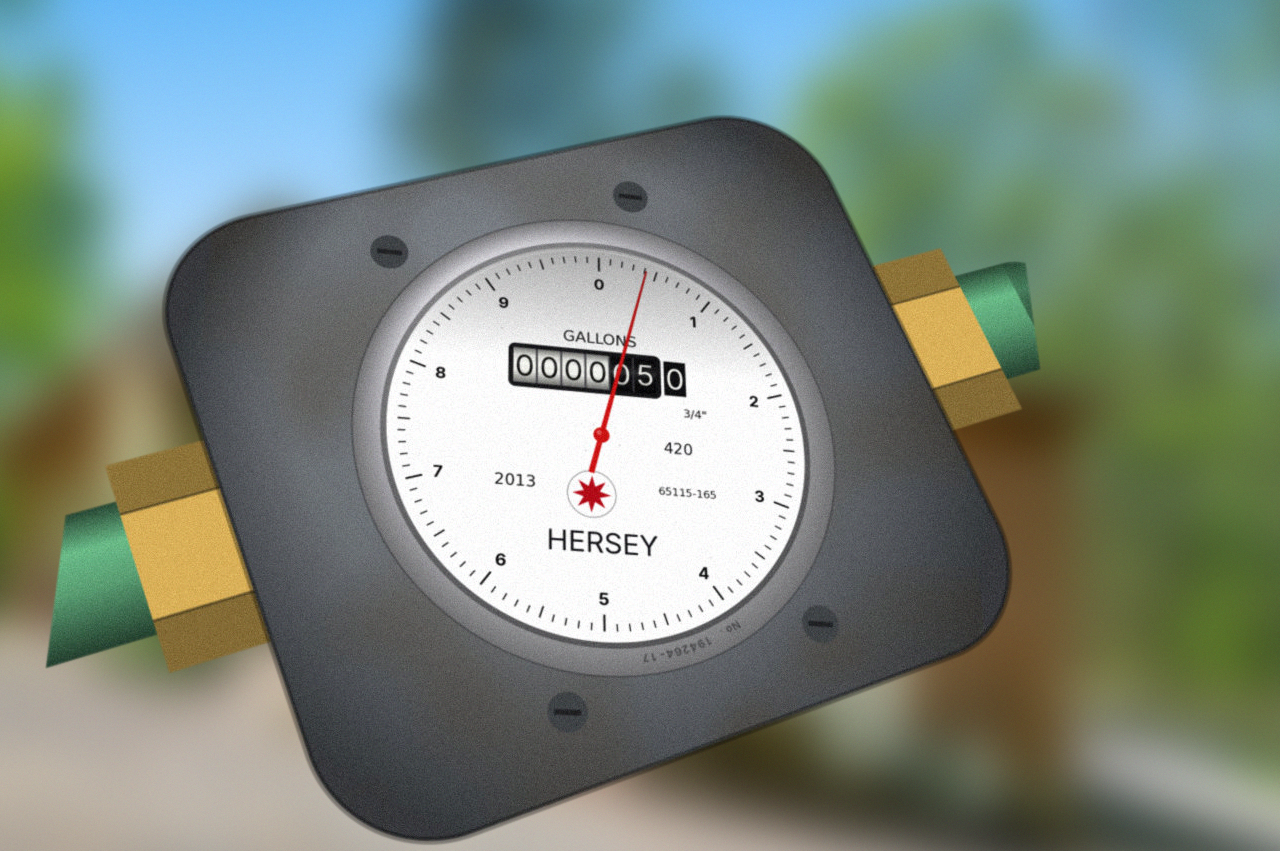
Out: 50.4gal
